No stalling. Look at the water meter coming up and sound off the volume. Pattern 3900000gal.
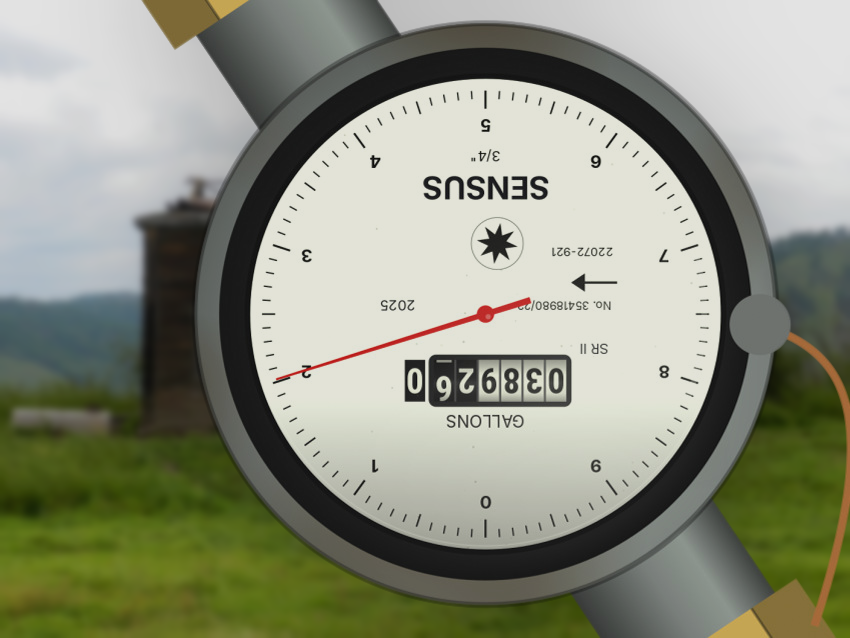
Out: 389262.0gal
